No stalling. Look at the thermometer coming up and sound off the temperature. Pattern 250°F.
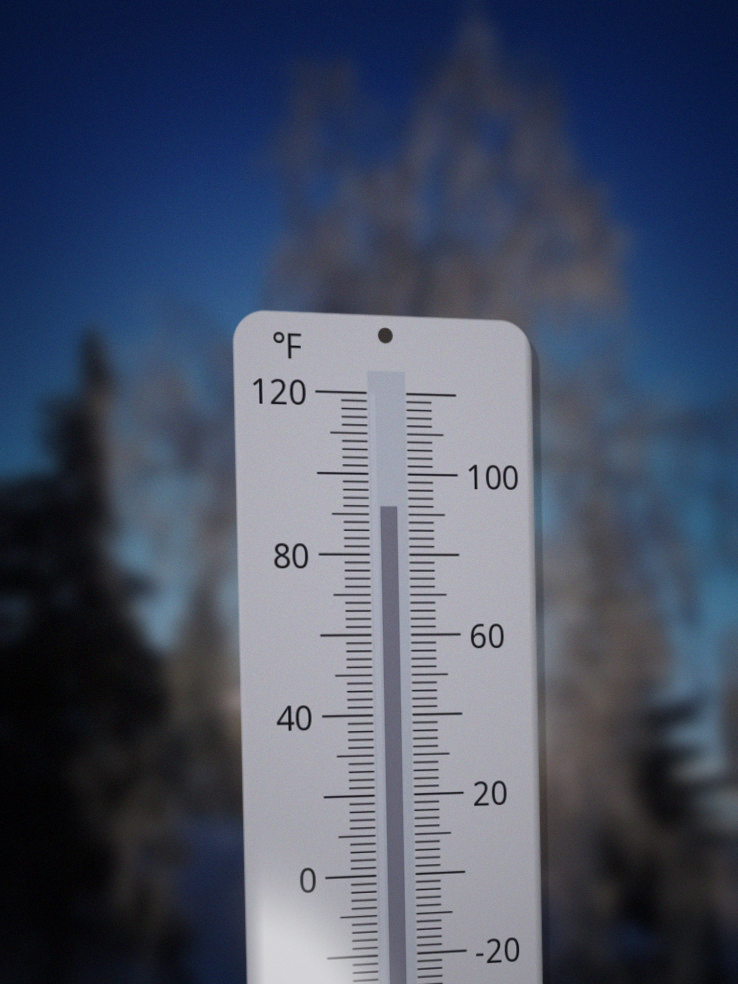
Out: 92°F
